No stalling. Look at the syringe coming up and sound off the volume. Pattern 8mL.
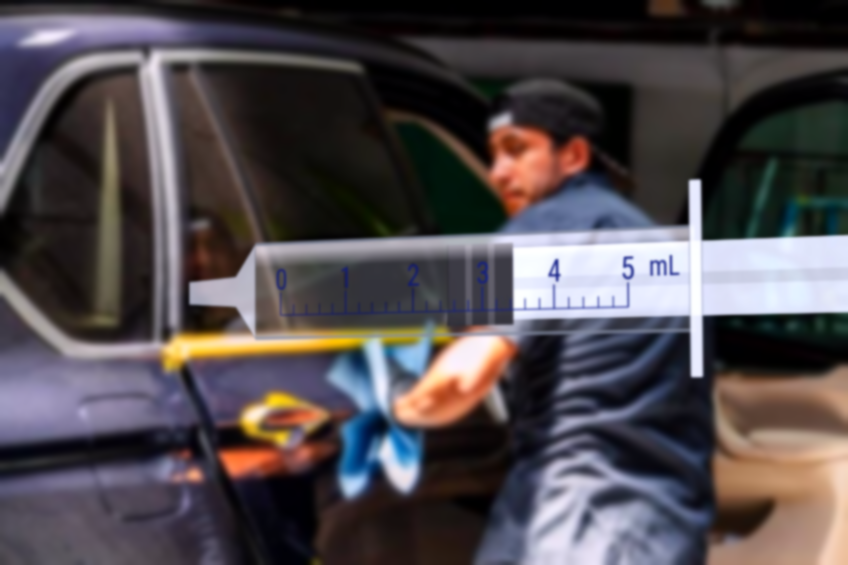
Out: 2.5mL
